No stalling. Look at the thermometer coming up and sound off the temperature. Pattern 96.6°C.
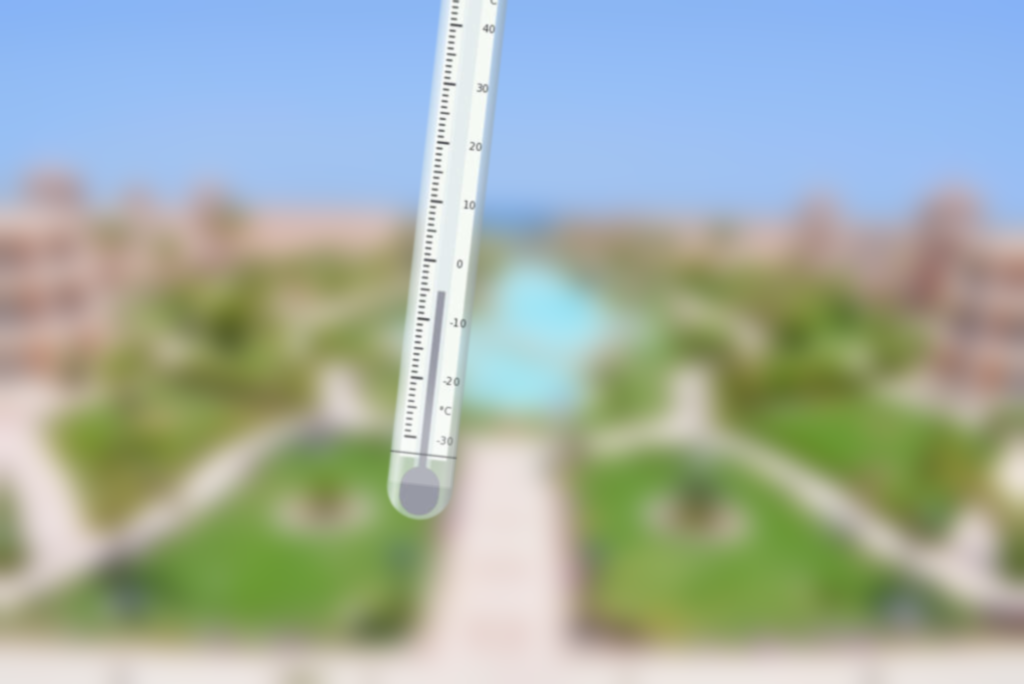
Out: -5°C
